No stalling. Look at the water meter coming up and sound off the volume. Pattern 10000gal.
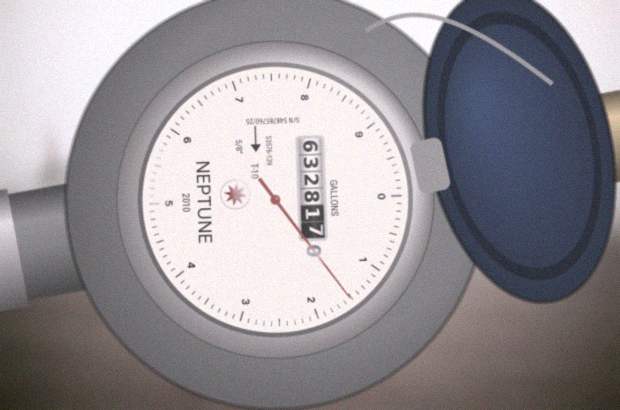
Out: 6328171.5gal
